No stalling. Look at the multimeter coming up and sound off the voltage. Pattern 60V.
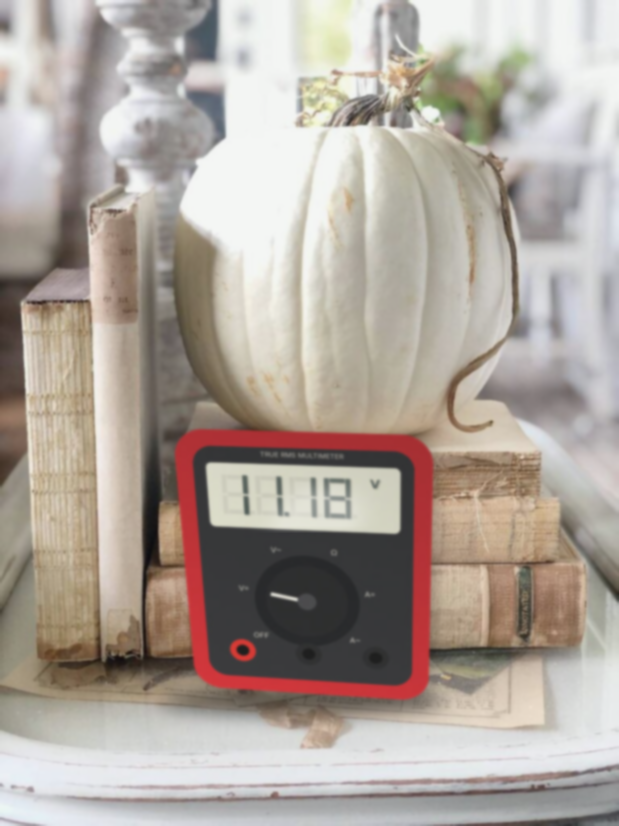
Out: 11.18V
